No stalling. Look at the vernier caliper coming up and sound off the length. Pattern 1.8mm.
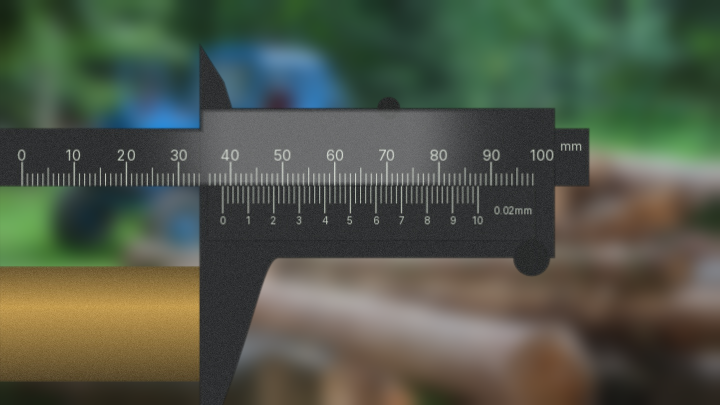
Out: 38.5mm
